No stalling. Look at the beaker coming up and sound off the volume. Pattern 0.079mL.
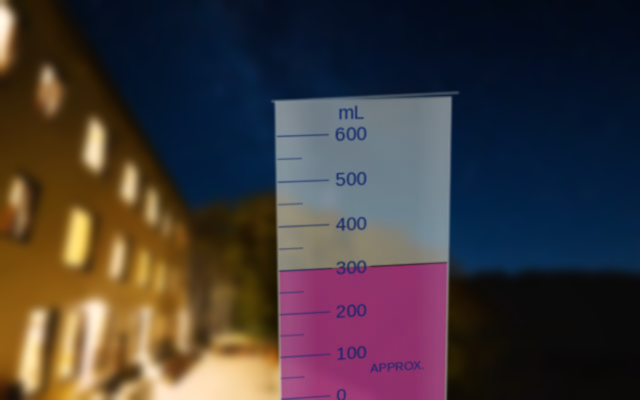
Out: 300mL
